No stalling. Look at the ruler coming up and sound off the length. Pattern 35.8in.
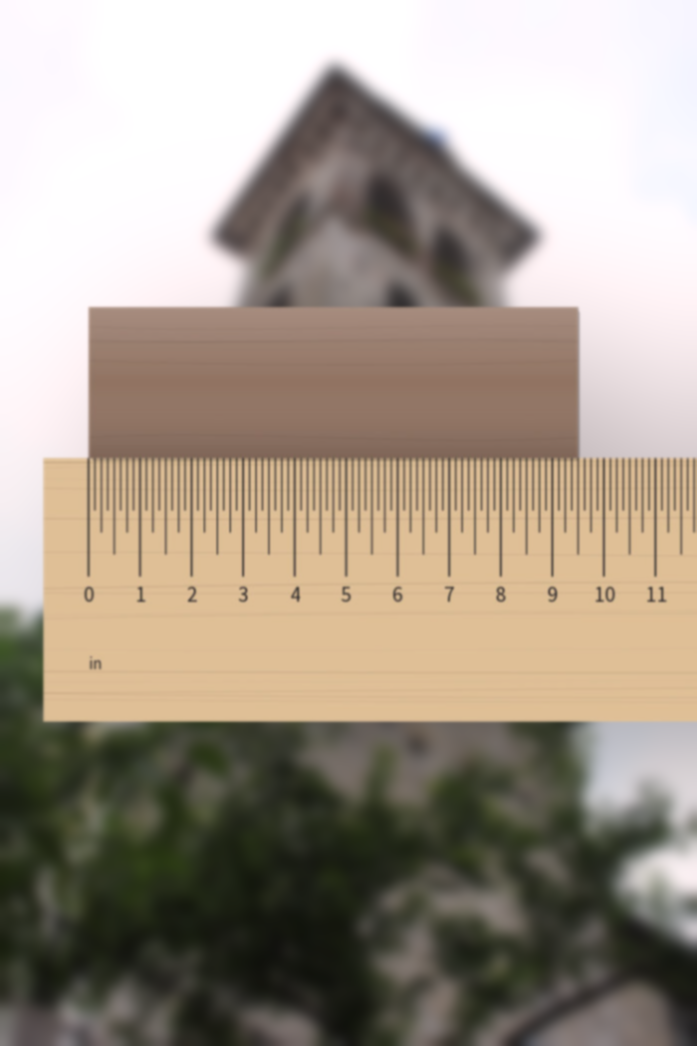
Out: 9.5in
